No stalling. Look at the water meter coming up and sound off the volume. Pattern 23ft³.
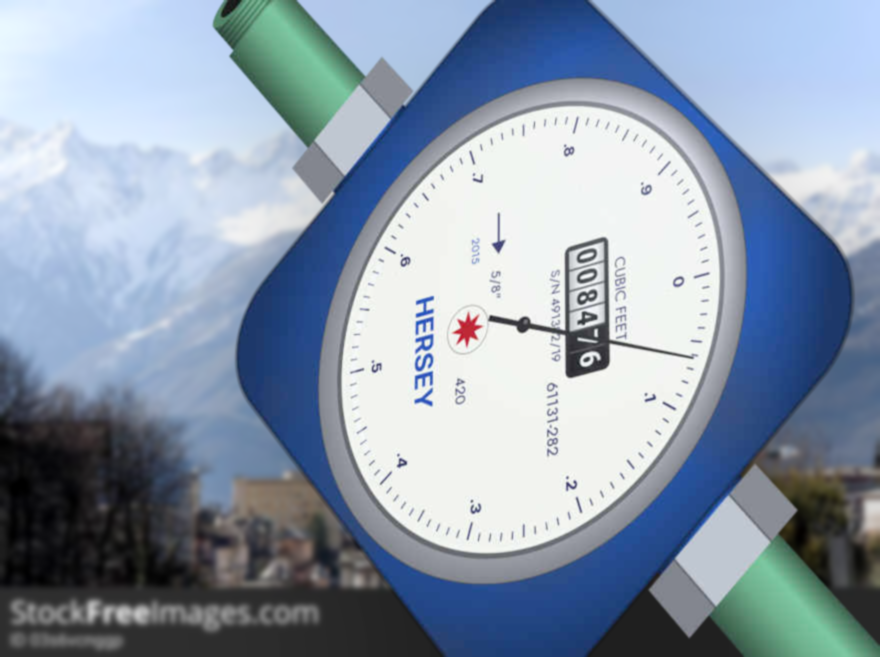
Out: 8476.06ft³
